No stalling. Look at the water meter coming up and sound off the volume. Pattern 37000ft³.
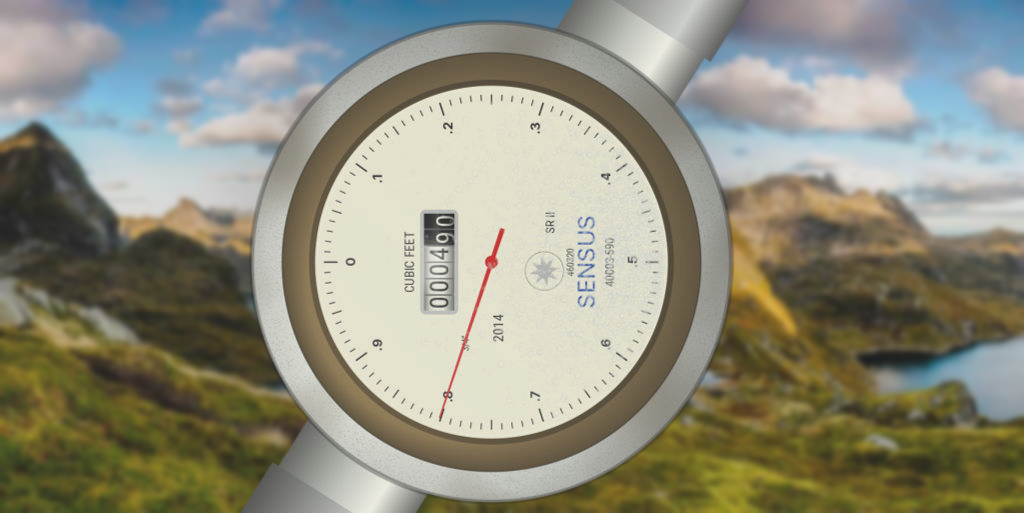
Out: 489.80ft³
